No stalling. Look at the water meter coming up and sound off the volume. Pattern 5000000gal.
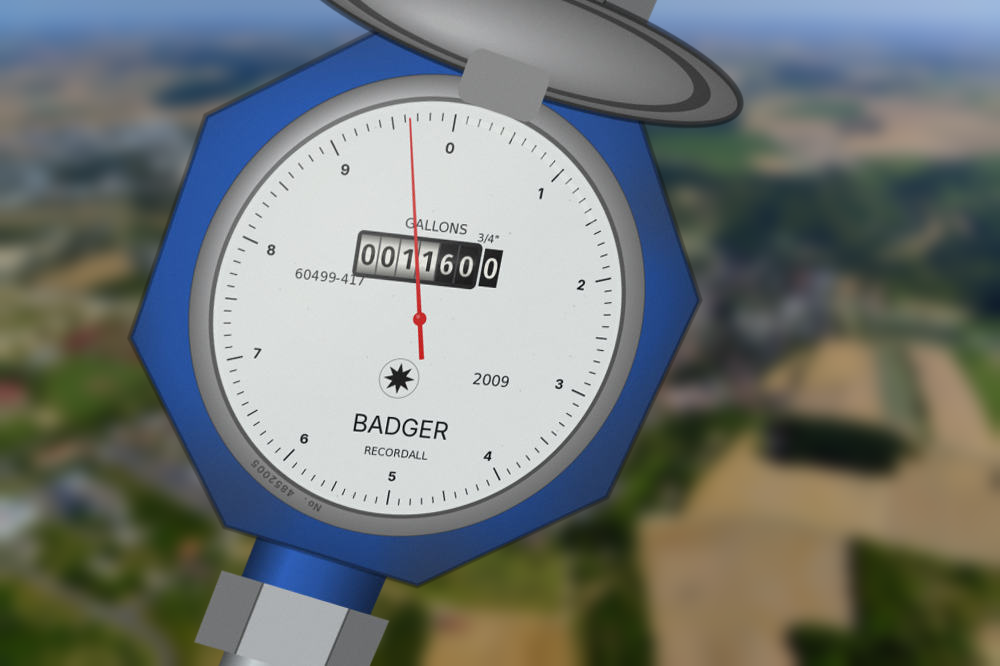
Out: 11599.6gal
